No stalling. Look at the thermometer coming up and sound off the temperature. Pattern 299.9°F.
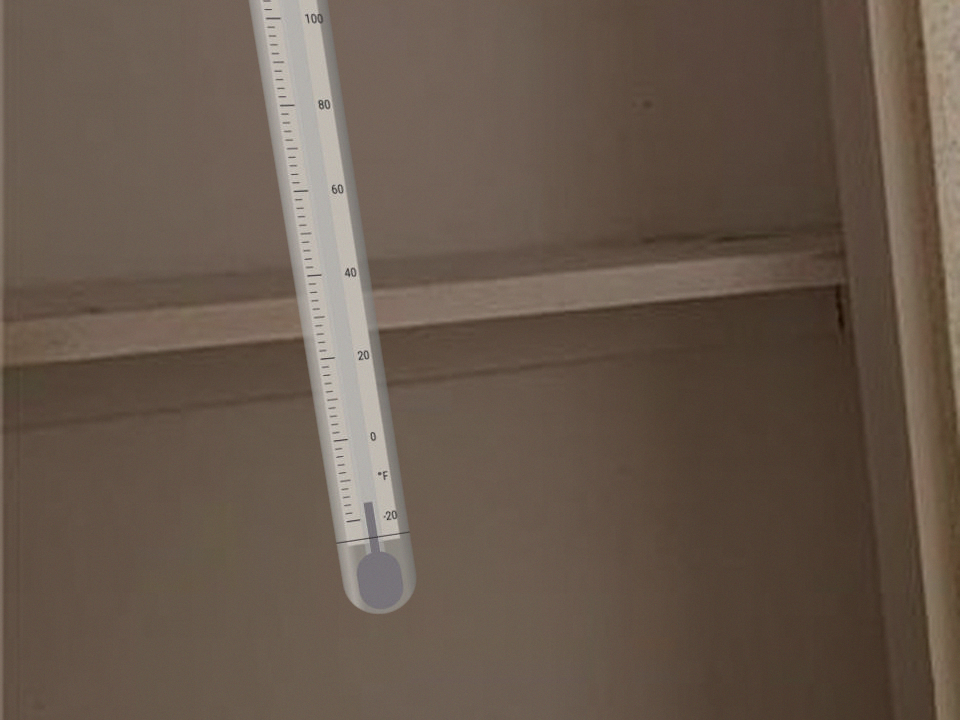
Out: -16°F
